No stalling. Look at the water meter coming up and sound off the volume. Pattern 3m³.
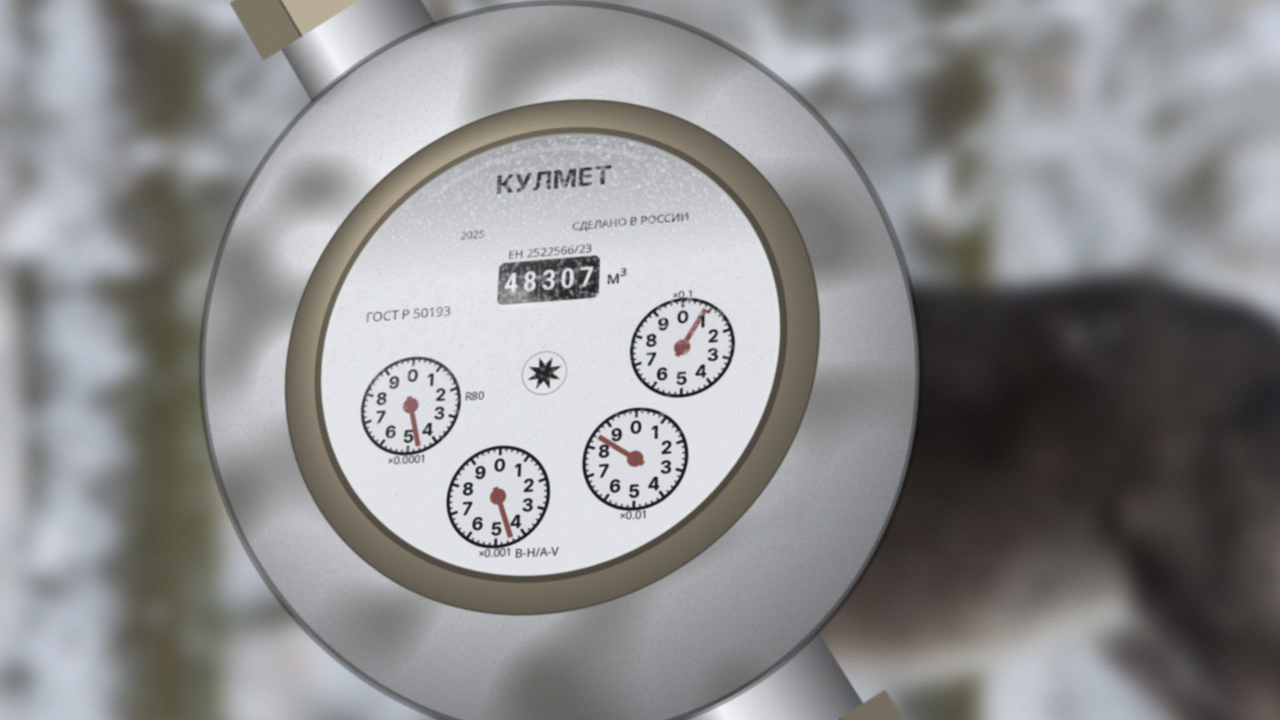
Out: 48307.0844m³
